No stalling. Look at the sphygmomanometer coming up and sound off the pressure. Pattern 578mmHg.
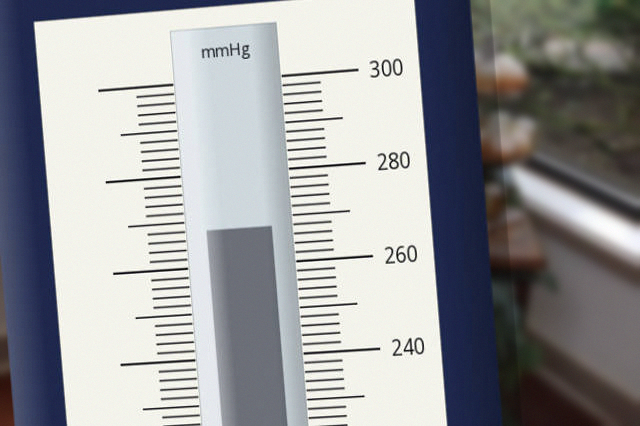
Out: 268mmHg
